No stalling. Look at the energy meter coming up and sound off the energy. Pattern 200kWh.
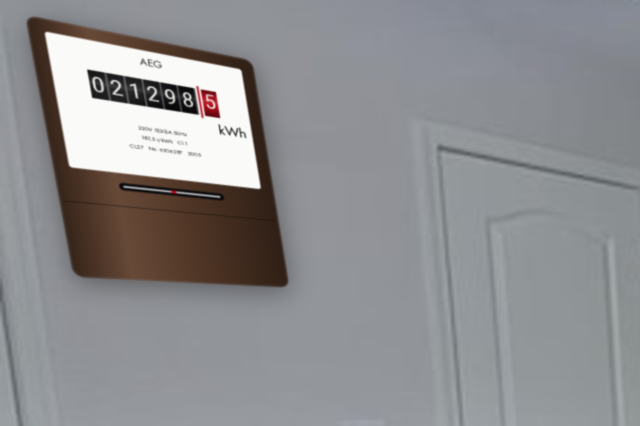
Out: 21298.5kWh
